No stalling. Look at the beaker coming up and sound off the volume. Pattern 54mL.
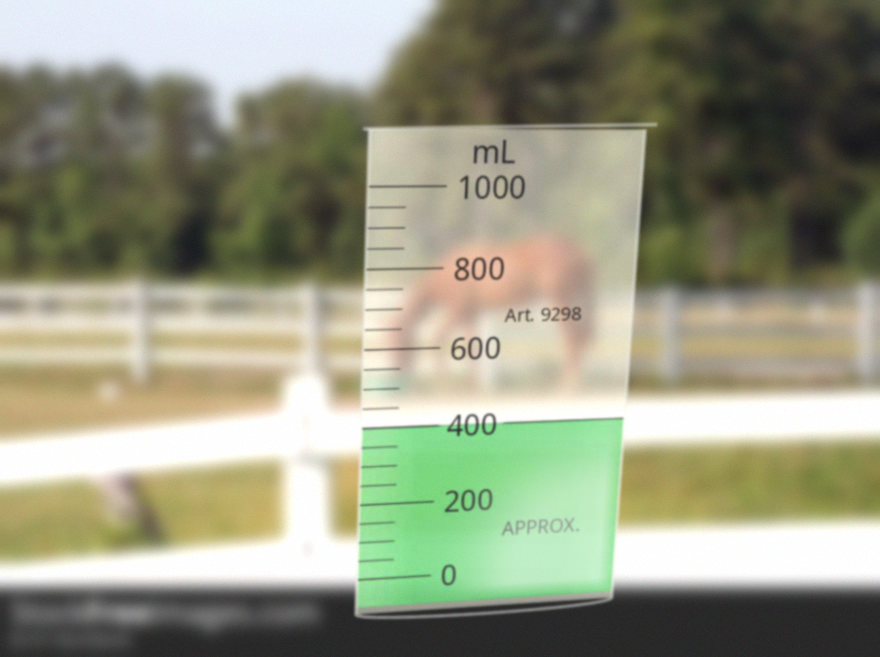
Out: 400mL
